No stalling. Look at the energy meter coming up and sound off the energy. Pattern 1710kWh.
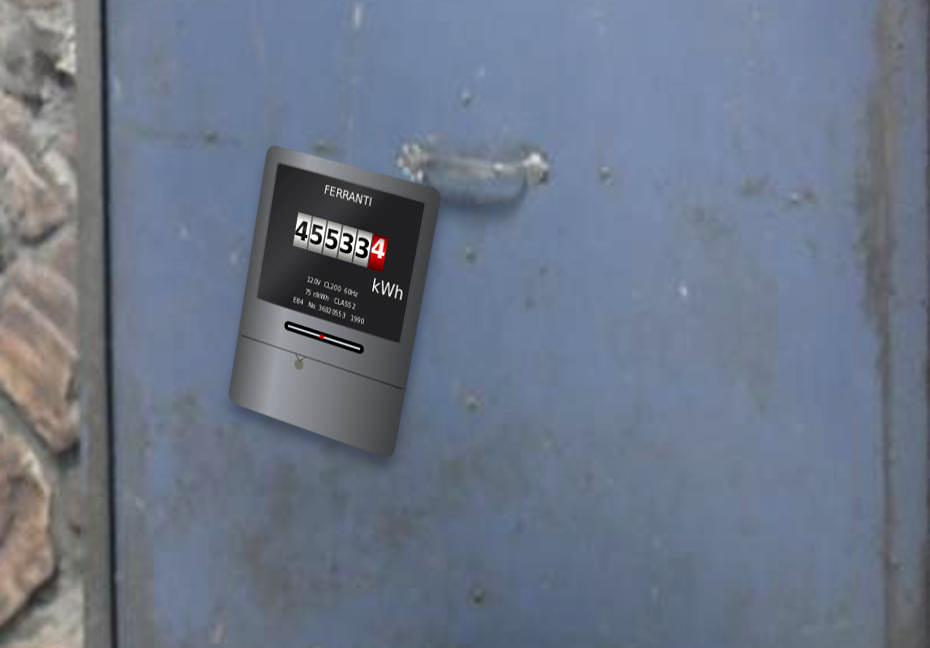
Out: 45533.4kWh
